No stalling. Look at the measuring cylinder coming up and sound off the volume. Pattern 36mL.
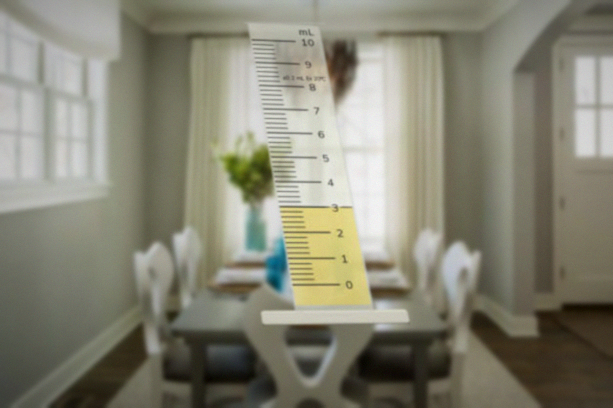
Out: 3mL
